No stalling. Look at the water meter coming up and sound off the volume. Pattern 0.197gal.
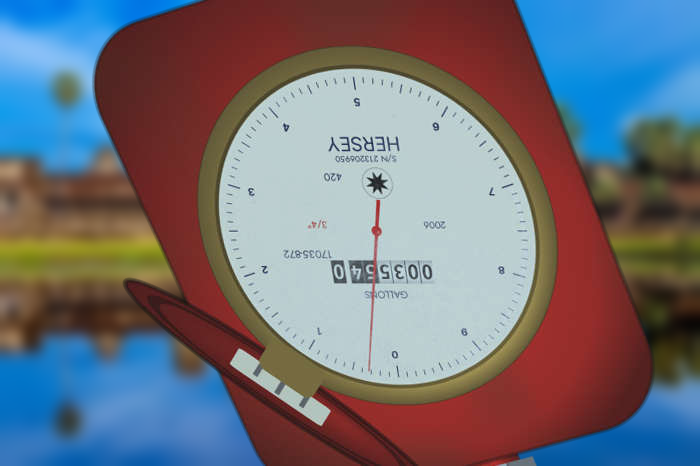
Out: 35540.3gal
